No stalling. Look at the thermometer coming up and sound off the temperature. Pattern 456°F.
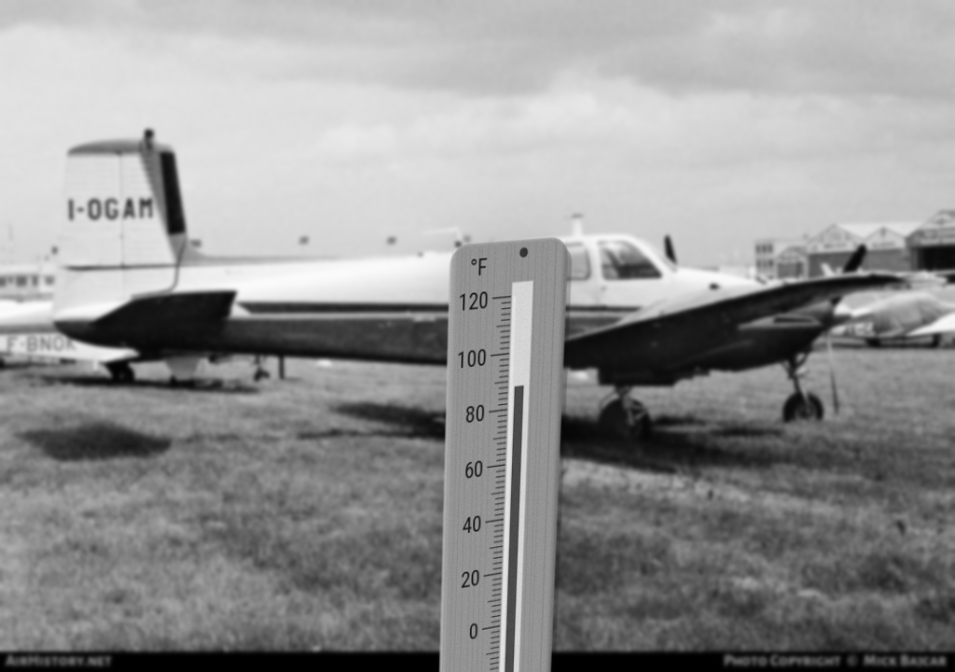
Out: 88°F
